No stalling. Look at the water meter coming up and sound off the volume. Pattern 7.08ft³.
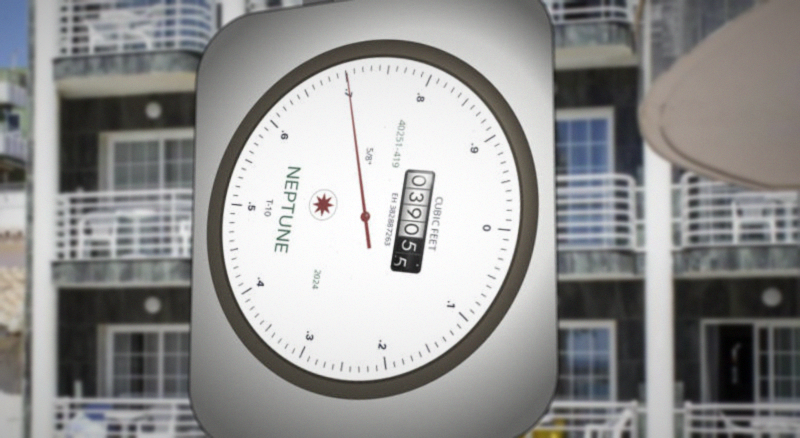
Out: 39054.70ft³
